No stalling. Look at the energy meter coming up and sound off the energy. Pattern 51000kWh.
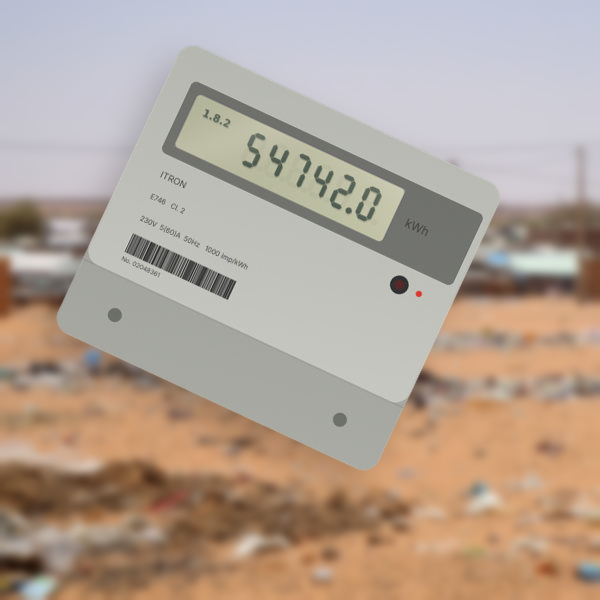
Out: 54742.0kWh
